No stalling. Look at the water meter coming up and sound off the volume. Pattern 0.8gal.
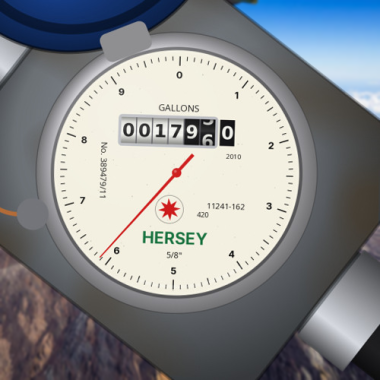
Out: 17956.1gal
